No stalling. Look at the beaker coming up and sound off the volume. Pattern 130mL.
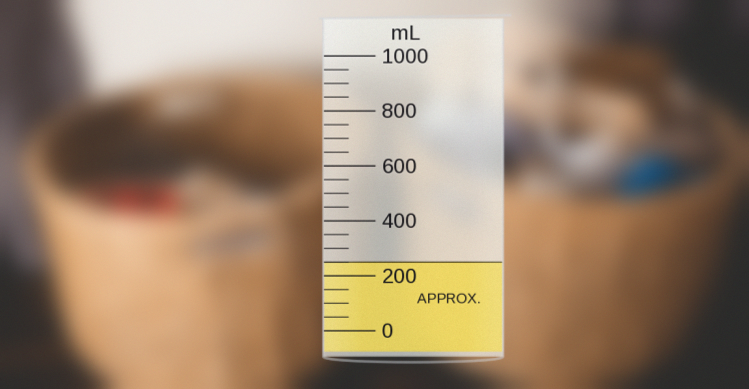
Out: 250mL
